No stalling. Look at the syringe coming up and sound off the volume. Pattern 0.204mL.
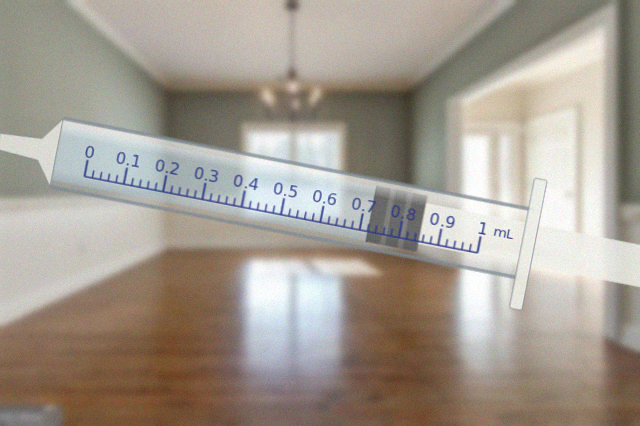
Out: 0.72mL
